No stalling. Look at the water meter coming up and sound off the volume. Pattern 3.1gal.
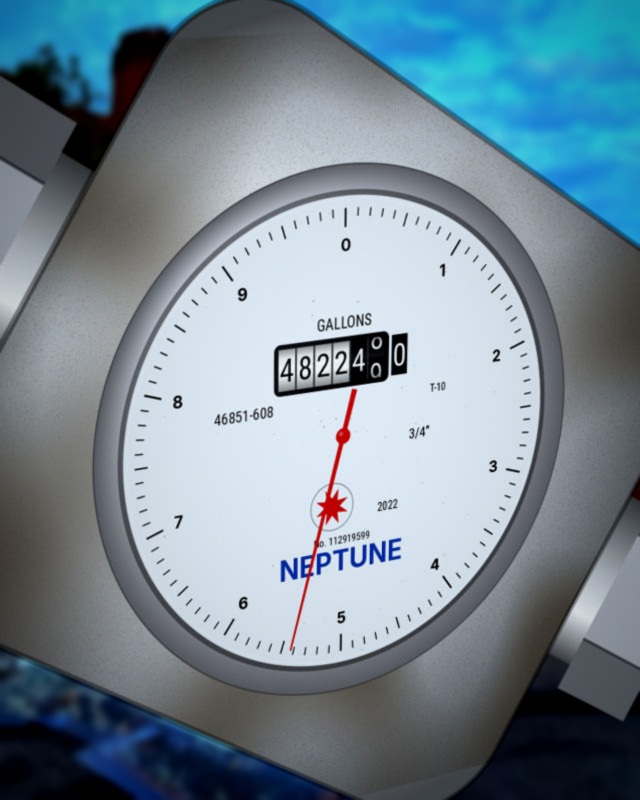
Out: 4822485.4gal
